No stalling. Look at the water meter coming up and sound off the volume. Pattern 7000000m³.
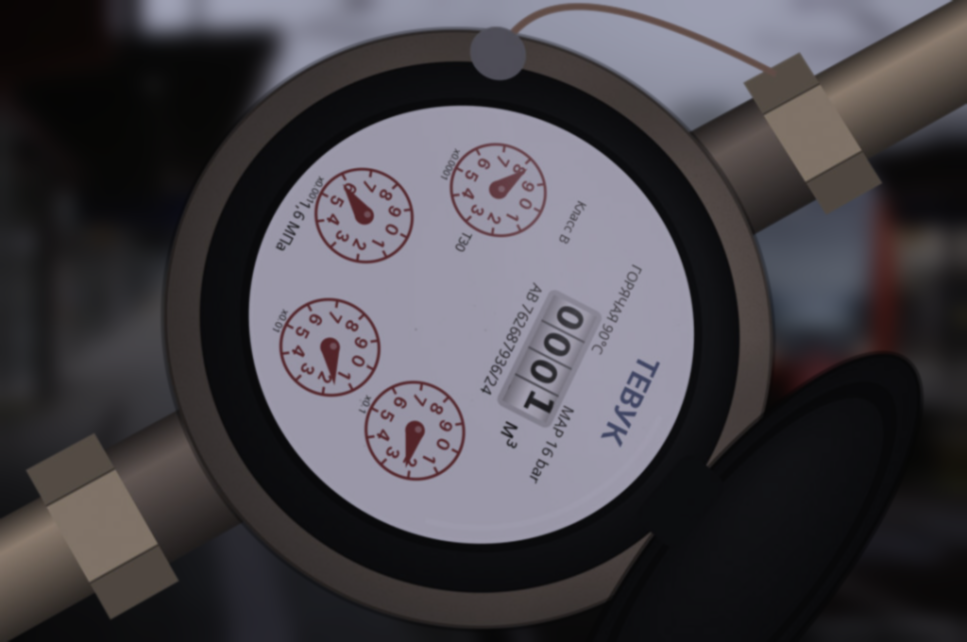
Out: 1.2158m³
